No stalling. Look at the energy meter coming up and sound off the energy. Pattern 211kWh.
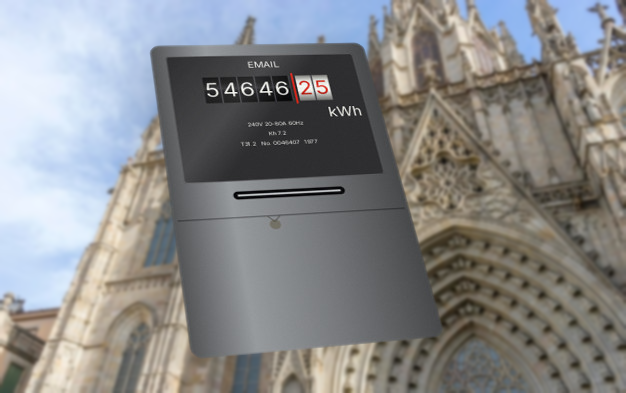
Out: 54646.25kWh
